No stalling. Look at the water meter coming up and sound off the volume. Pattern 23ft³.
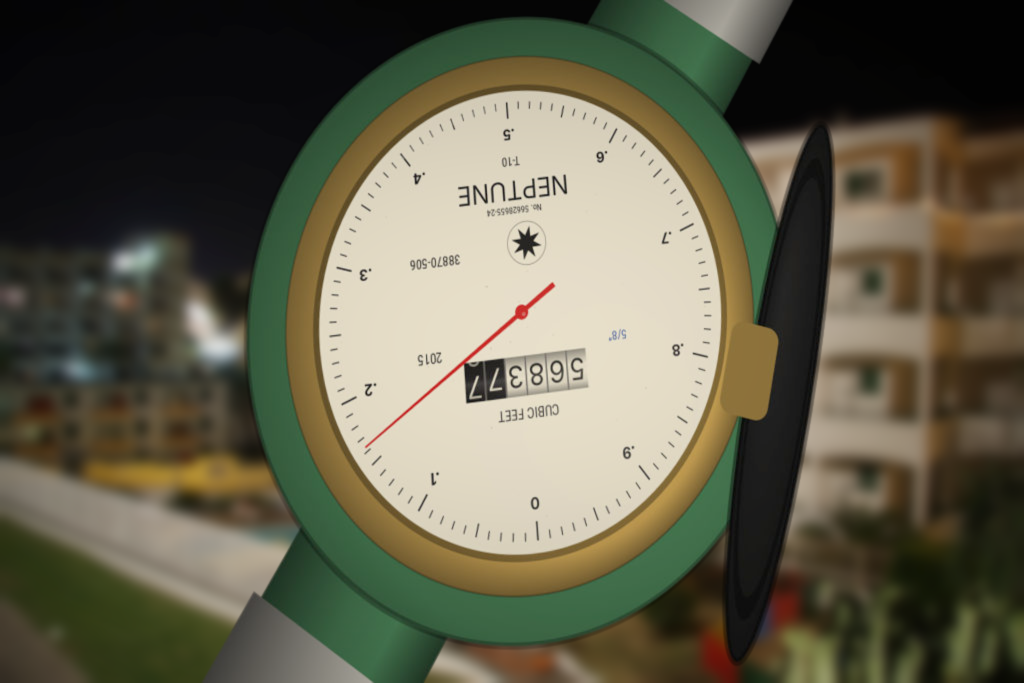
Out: 568377.16ft³
